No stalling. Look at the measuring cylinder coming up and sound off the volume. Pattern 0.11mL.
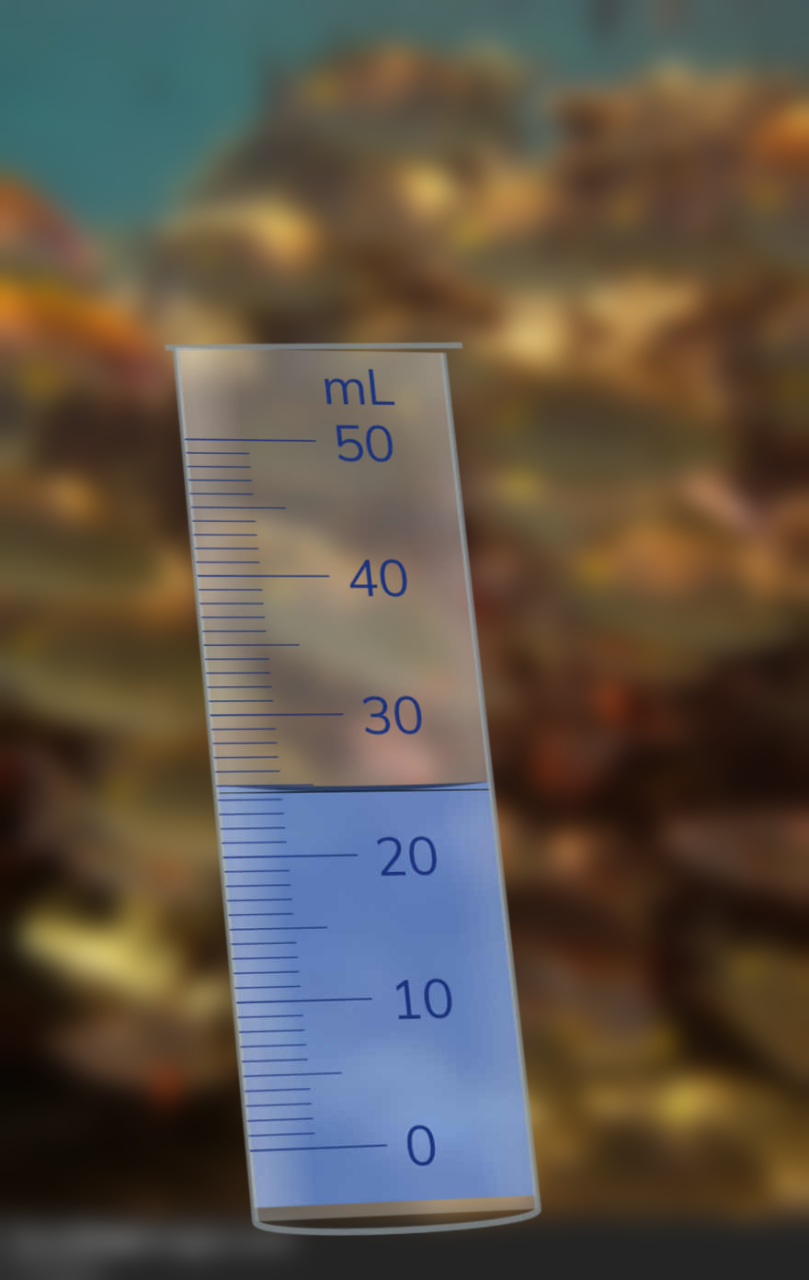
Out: 24.5mL
